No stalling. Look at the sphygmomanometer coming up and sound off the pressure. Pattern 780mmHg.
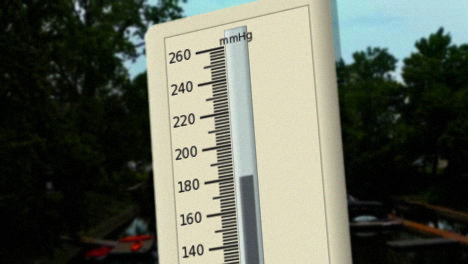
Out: 180mmHg
